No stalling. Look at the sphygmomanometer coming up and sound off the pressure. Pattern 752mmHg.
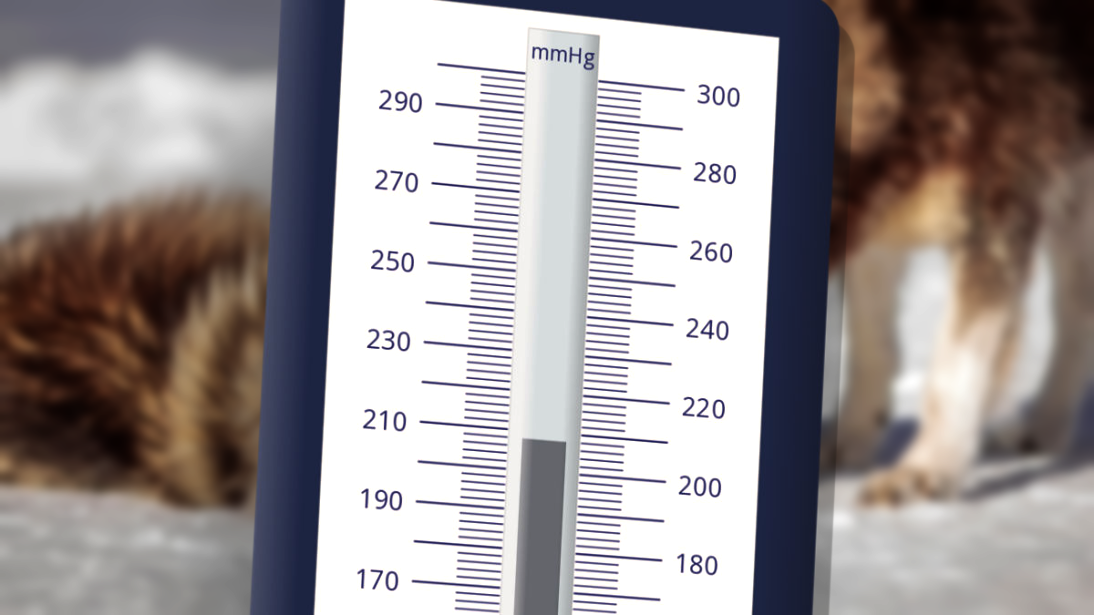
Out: 208mmHg
